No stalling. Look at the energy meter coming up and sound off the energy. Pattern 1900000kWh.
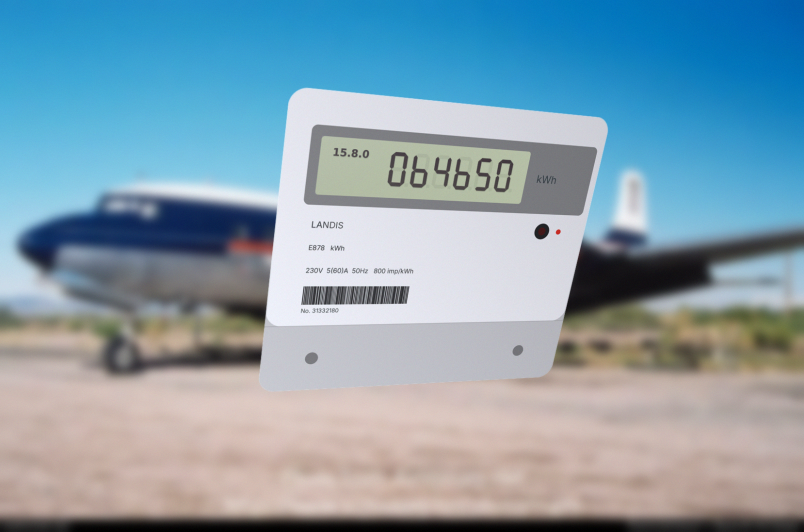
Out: 64650kWh
